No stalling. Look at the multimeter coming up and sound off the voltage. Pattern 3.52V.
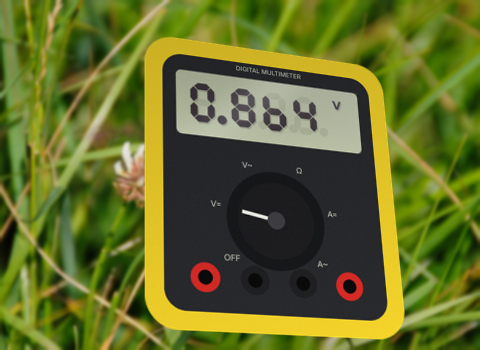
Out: 0.864V
